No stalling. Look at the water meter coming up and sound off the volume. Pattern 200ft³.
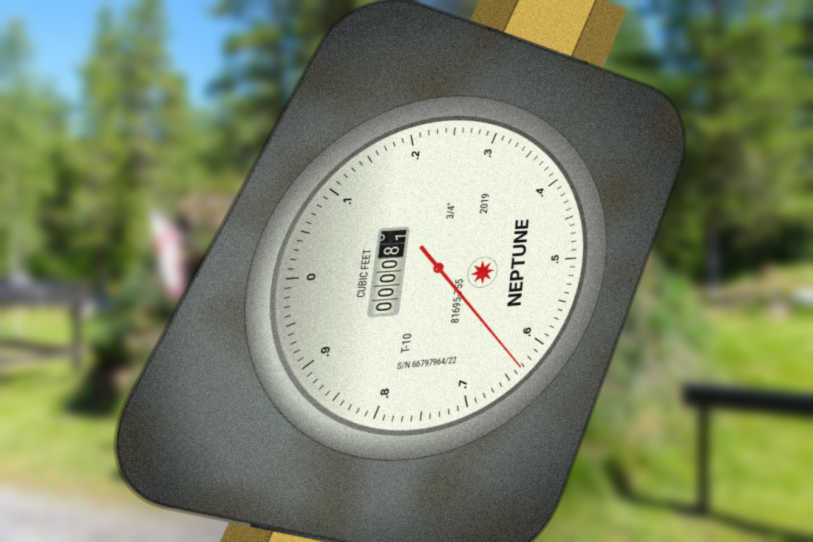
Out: 80.63ft³
